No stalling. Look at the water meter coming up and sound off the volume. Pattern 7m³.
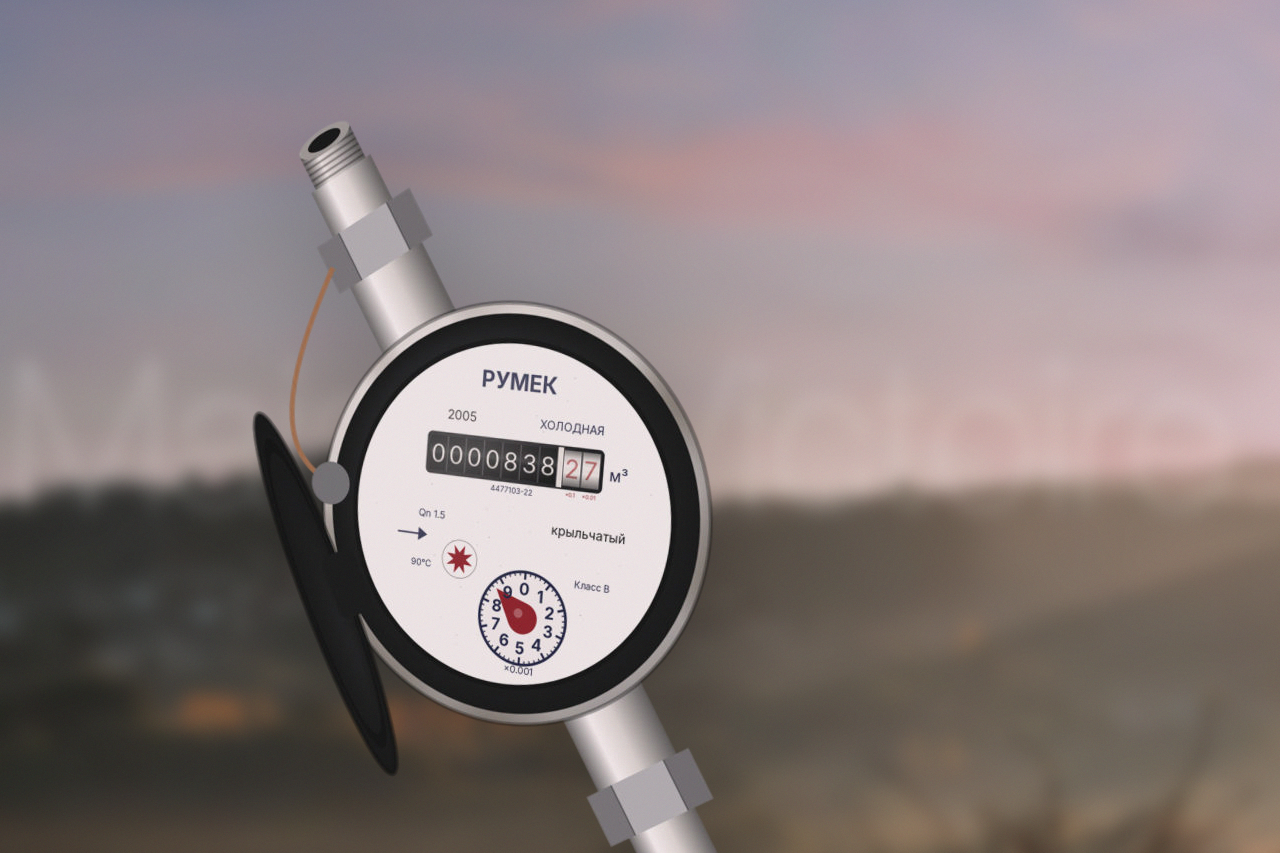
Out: 838.278m³
